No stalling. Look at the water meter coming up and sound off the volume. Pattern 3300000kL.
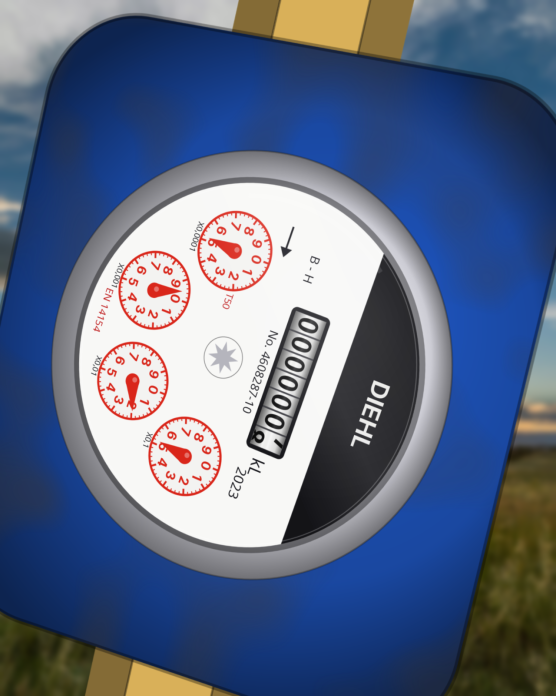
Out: 7.5195kL
